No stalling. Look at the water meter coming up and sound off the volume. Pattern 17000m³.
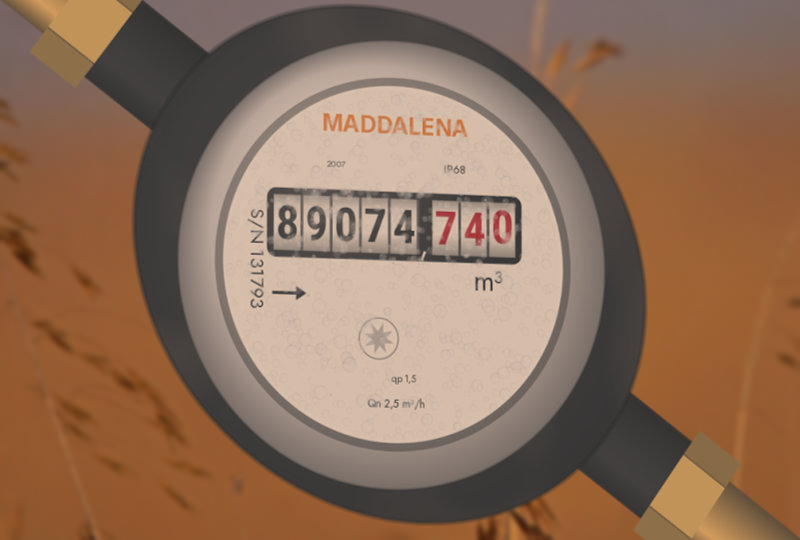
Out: 89074.740m³
